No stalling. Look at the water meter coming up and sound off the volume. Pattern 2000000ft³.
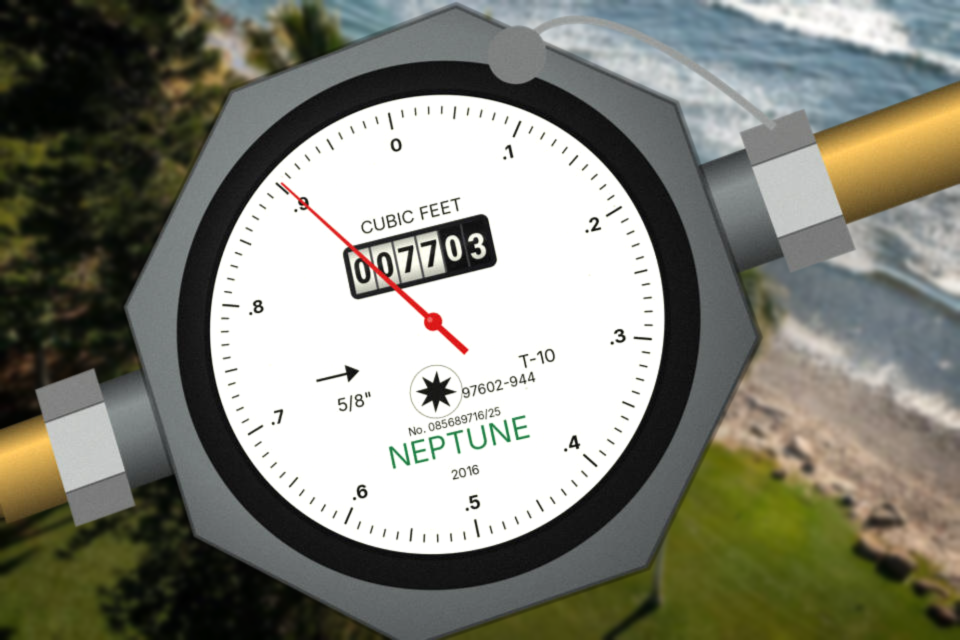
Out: 7702.90ft³
